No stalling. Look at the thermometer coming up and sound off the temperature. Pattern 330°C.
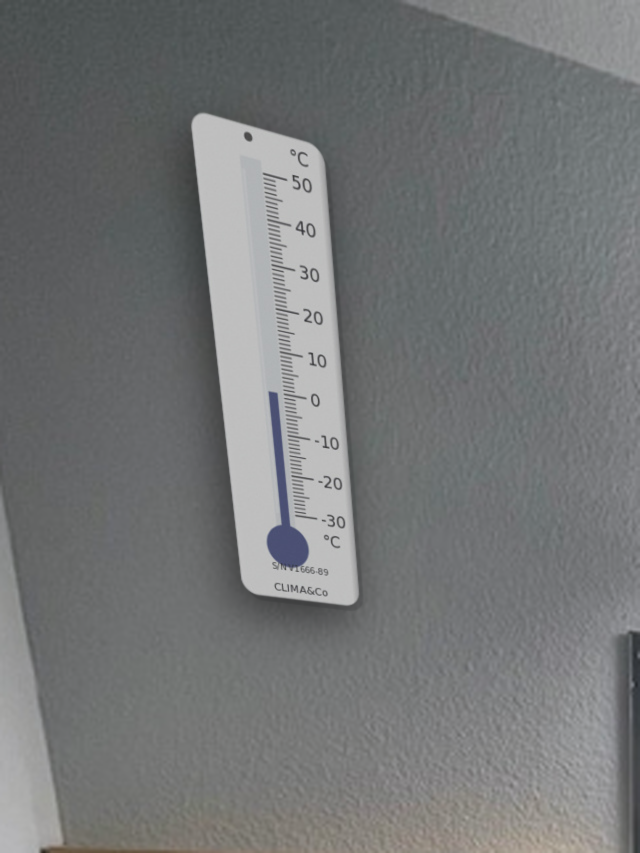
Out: 0°C
